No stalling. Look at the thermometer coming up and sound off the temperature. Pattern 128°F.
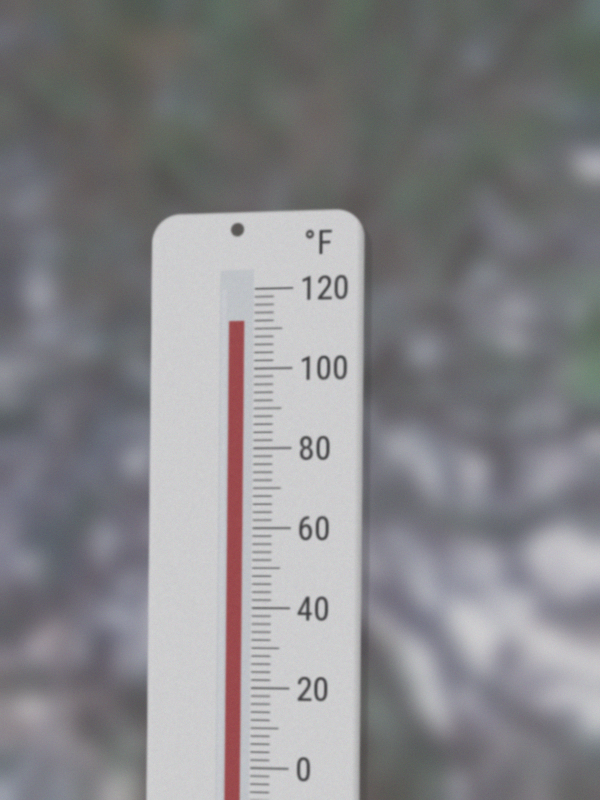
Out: 112°F
